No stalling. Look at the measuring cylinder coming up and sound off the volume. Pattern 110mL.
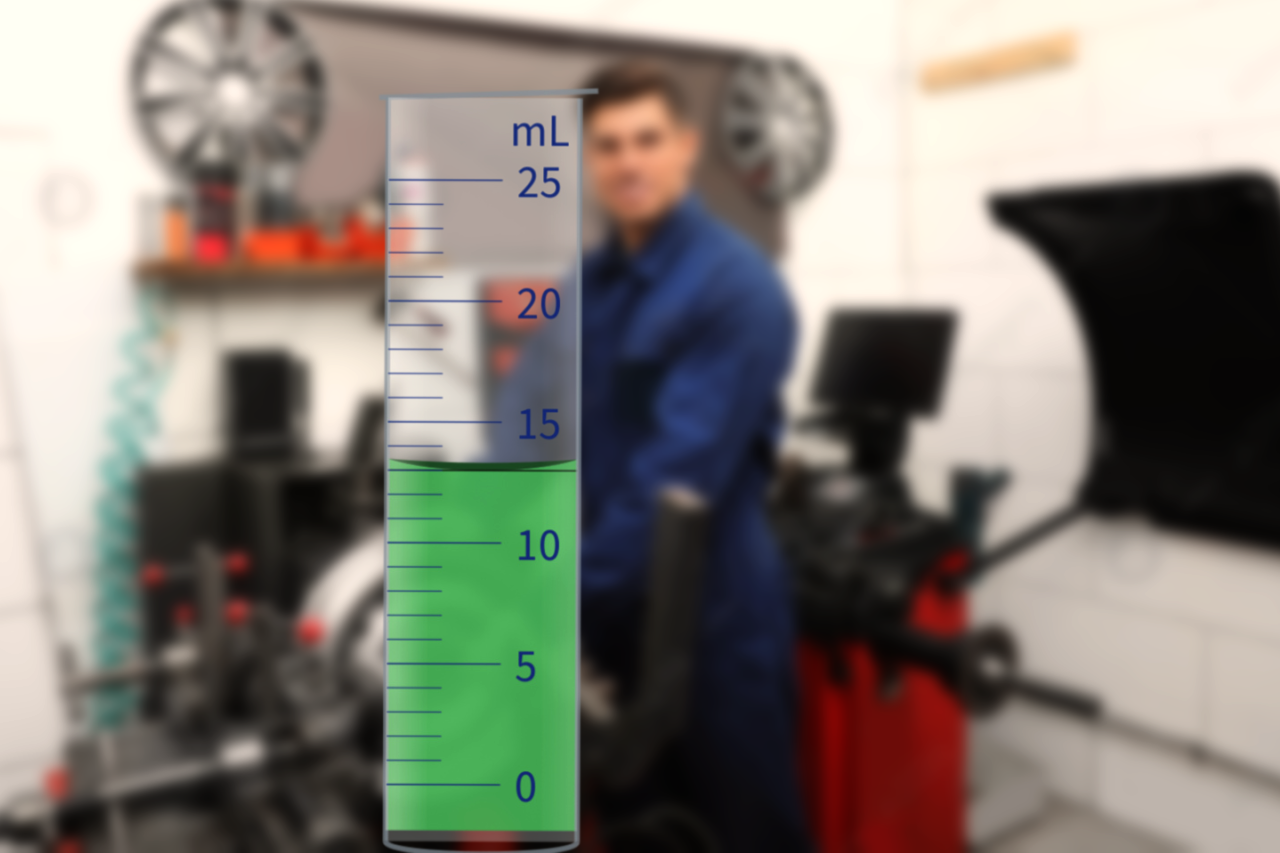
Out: 13mL
